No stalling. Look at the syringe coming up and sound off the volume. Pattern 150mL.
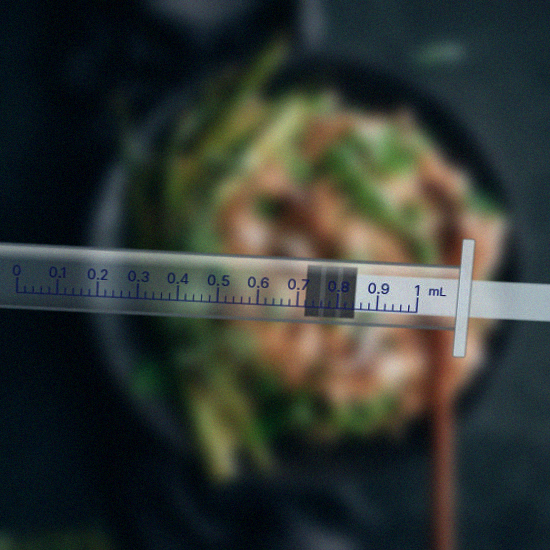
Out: 0.72mL
